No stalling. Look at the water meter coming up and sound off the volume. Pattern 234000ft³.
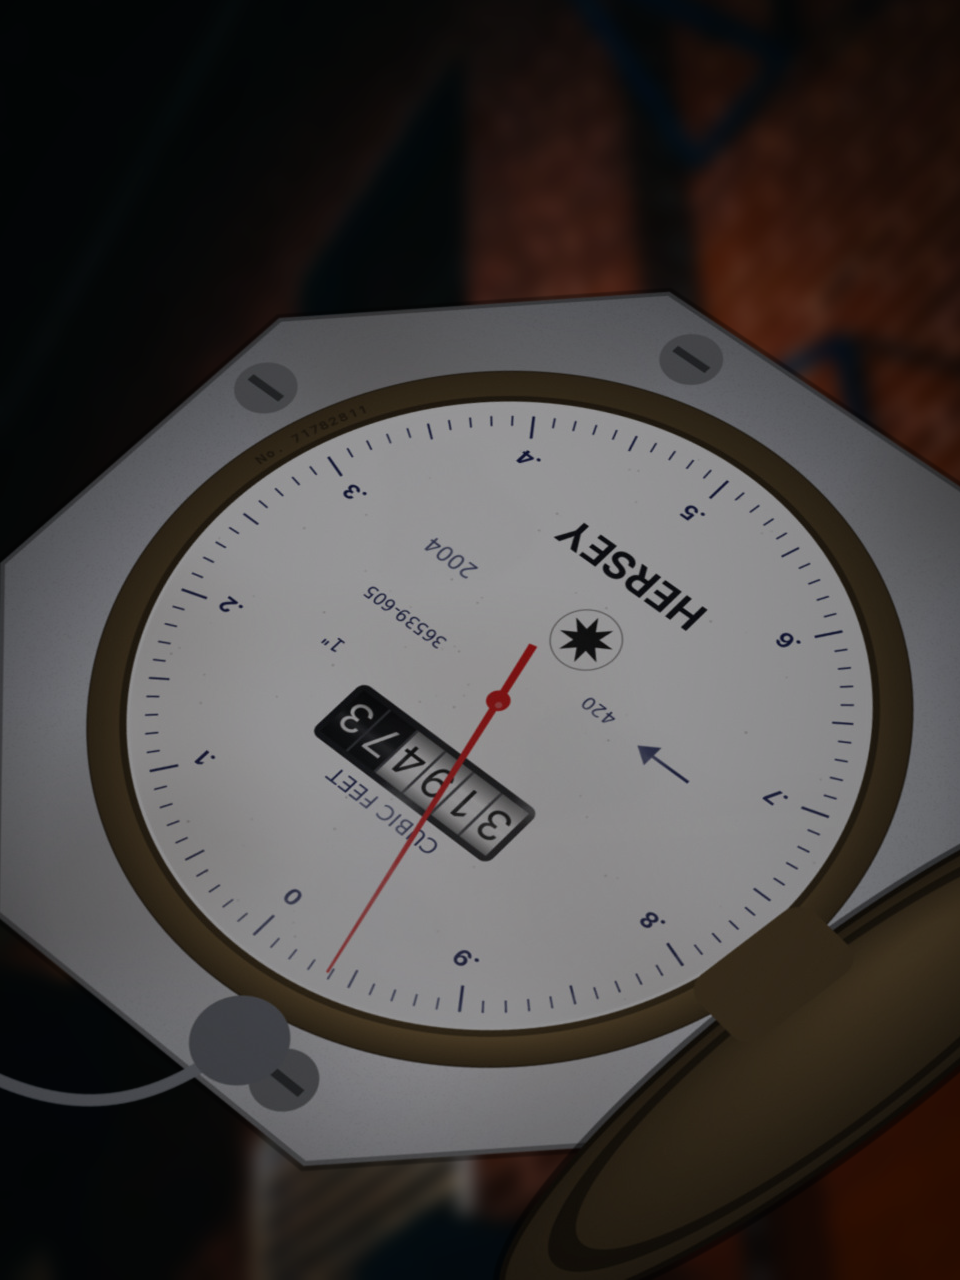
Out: 319472.96ft³
